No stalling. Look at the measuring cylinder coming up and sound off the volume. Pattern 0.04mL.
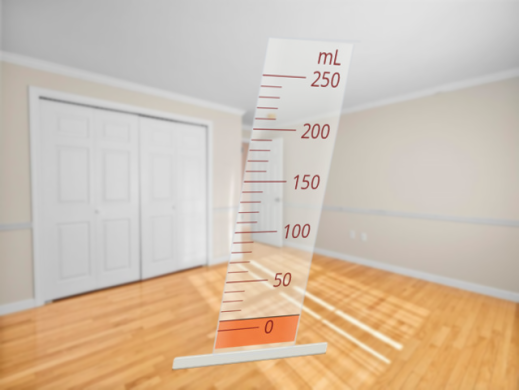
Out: 10mL
